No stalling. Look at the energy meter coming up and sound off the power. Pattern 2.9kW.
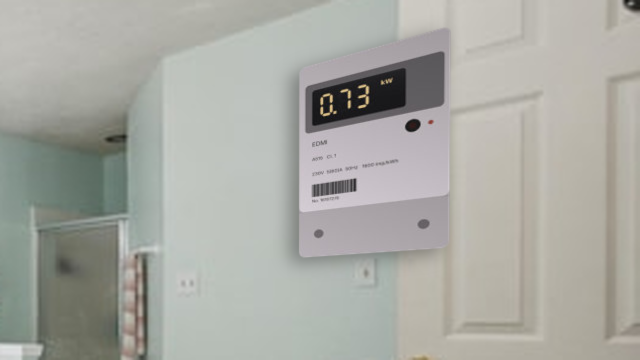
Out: 0.73kW
